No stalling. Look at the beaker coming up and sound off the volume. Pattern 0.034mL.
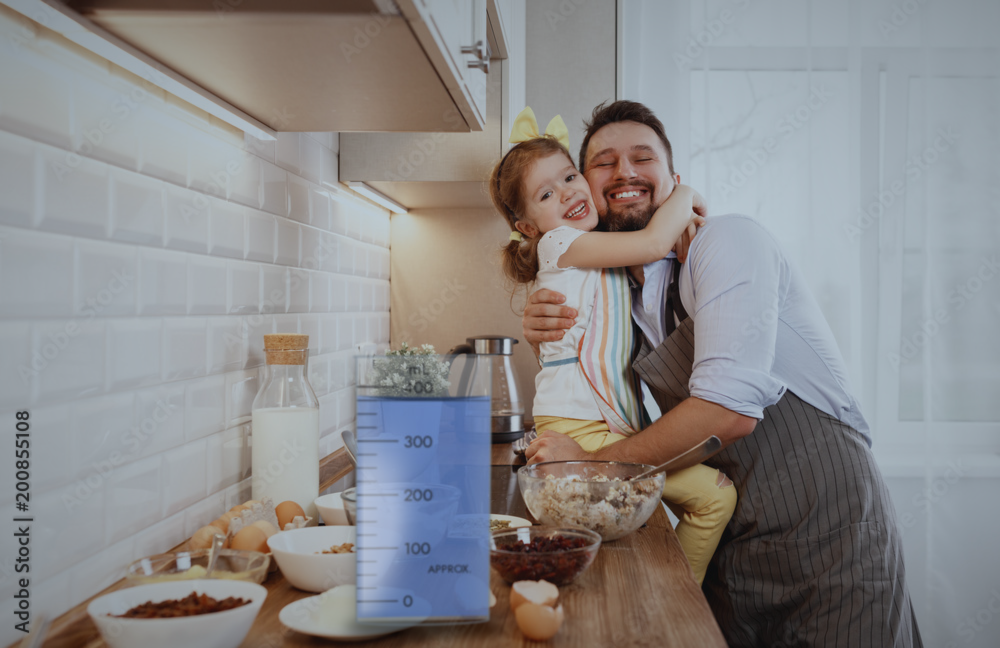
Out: 375mL
